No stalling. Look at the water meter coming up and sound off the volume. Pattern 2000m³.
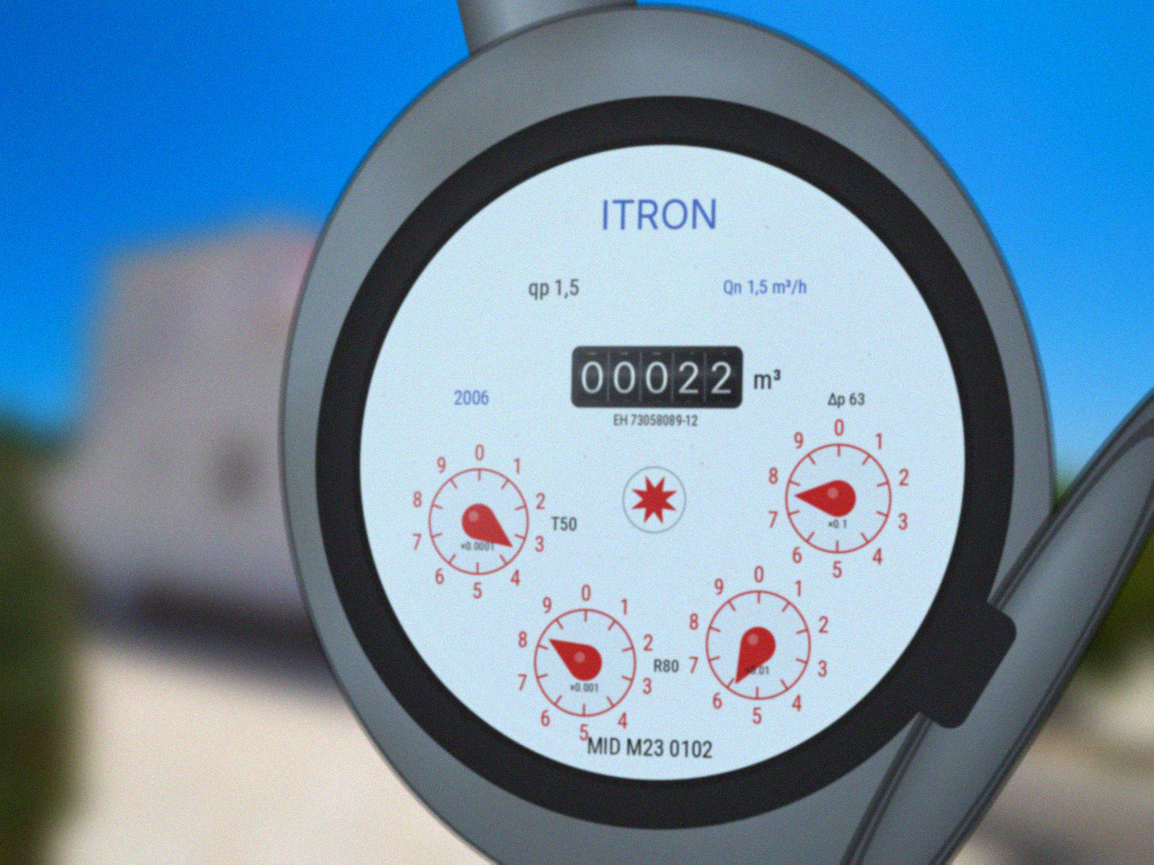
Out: 22.7583m³
